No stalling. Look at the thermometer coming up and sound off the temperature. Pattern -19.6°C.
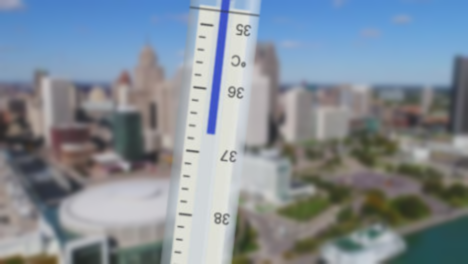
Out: 36.7°C
